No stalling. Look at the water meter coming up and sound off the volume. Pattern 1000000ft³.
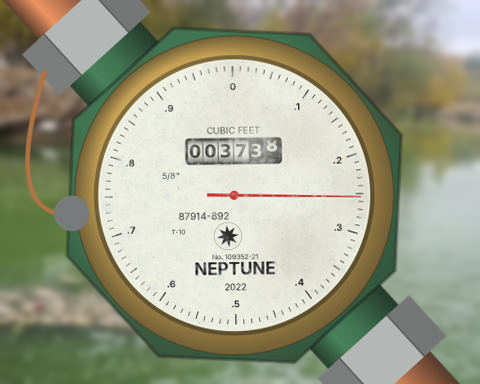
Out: 3738.25ft³
